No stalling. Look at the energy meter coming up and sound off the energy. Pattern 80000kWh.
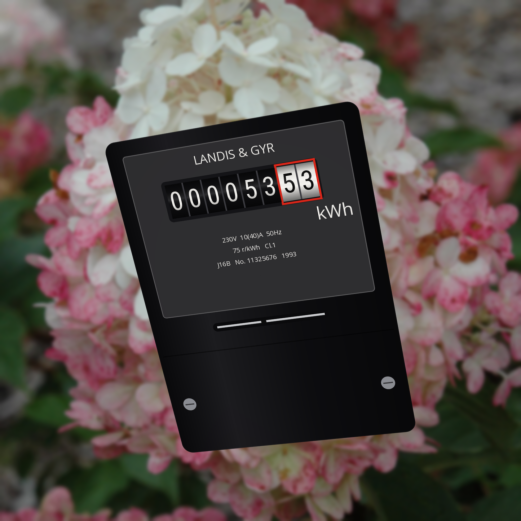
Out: 53.53kWh
